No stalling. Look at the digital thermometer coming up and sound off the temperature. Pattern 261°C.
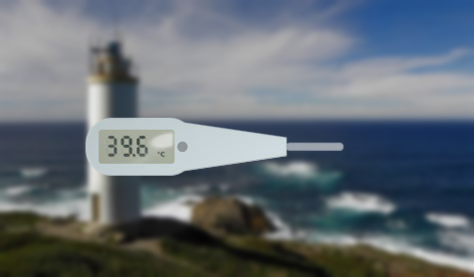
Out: 39.6°C
